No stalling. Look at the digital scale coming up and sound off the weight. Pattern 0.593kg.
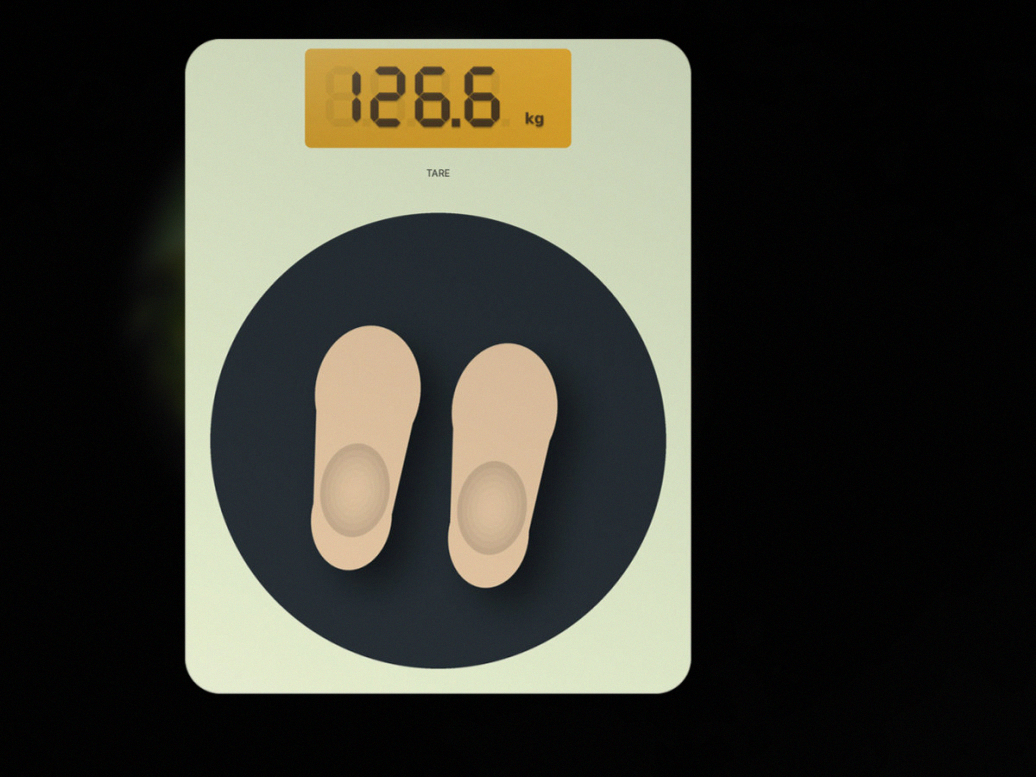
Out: 126.6kg
